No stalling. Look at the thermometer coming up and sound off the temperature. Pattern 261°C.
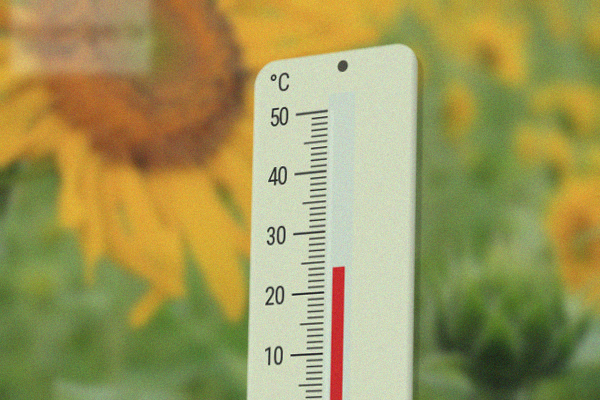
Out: 24°C
